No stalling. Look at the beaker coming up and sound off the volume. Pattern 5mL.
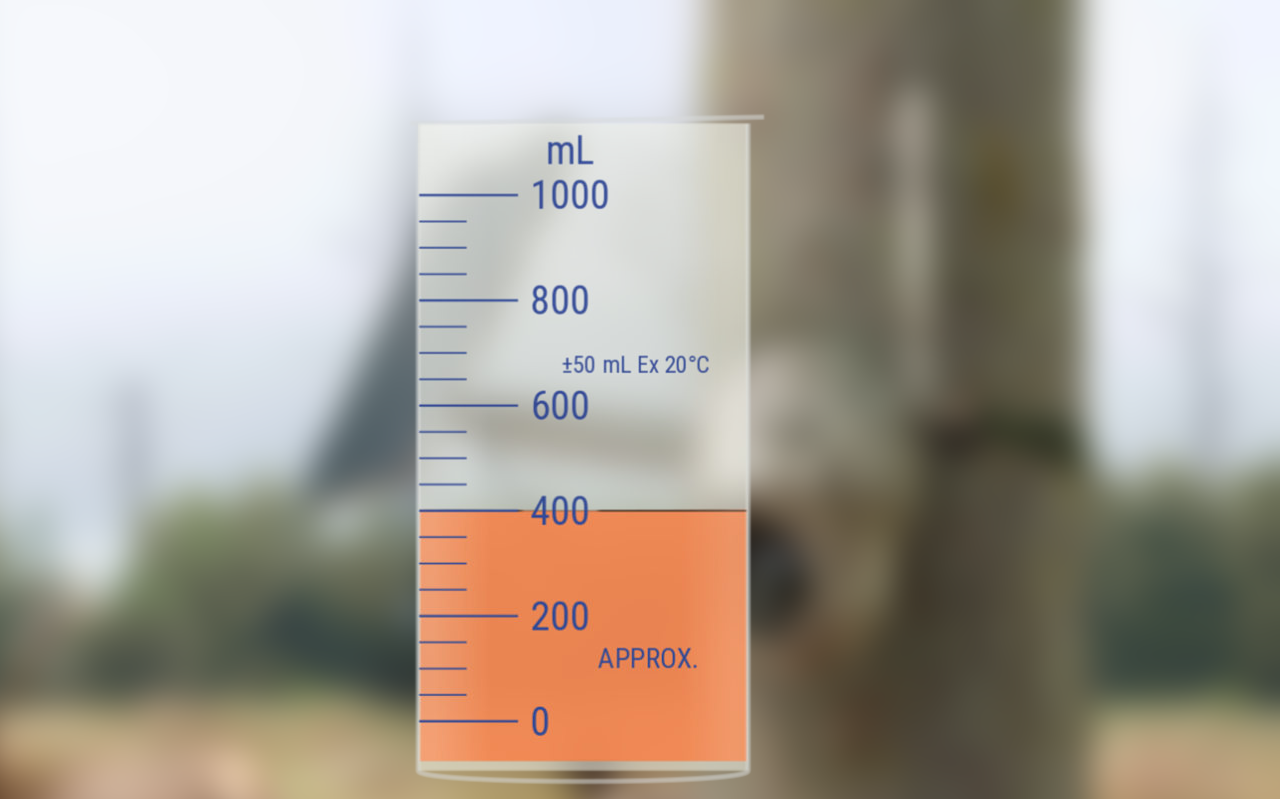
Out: 400mL
